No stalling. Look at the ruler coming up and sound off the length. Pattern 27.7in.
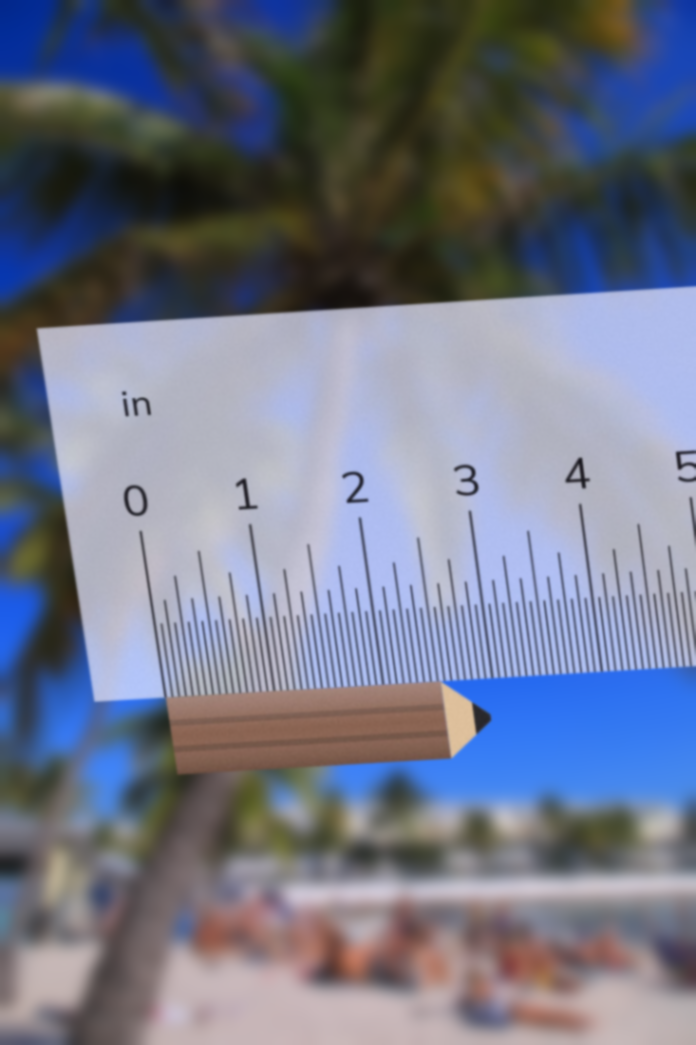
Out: 2.9375in
